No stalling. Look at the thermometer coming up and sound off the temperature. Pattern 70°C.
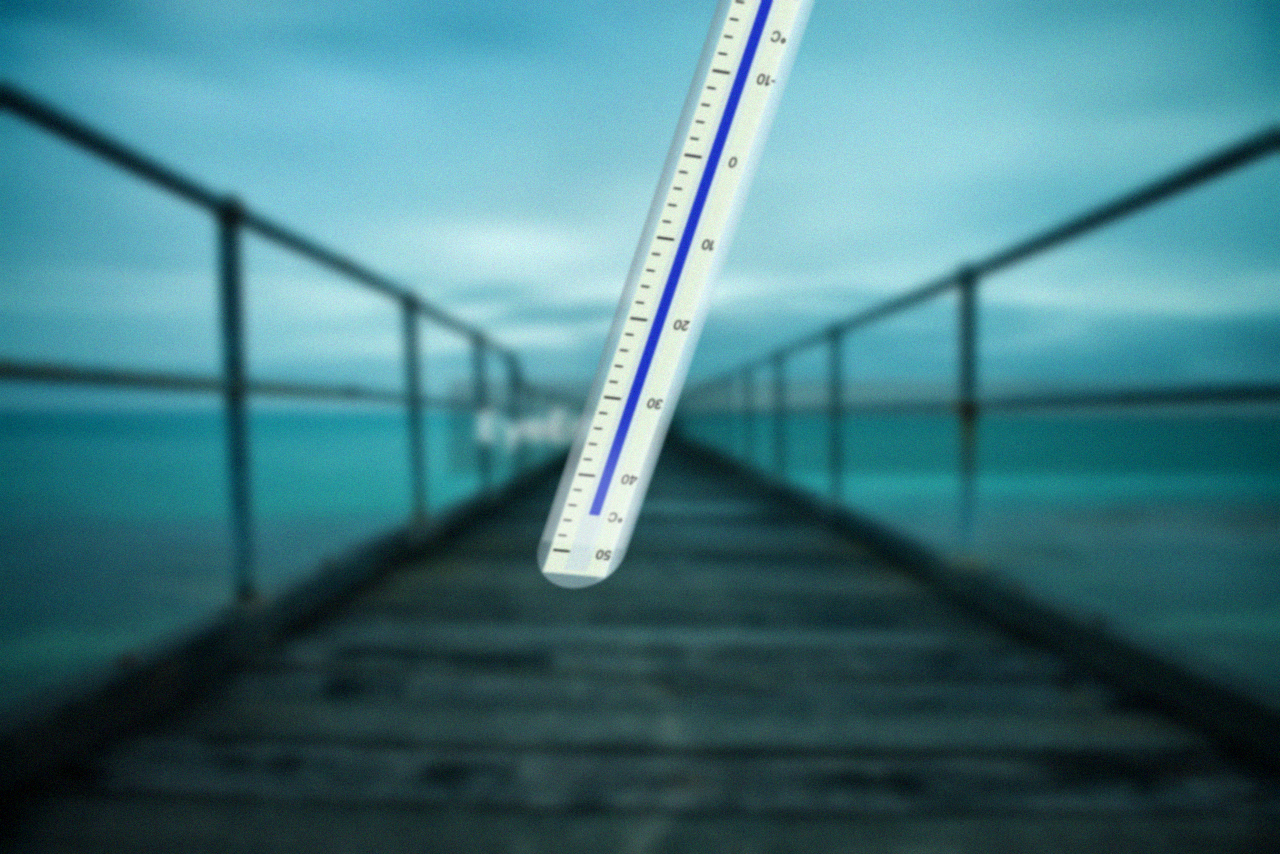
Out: 45°C
